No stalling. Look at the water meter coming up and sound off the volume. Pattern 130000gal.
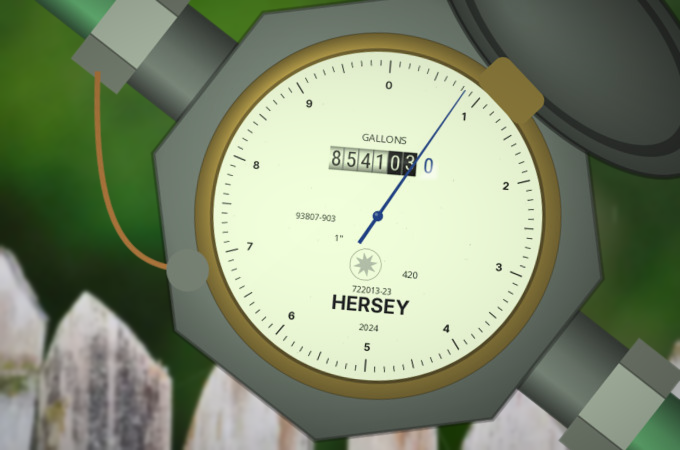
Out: 8541030.8gal
